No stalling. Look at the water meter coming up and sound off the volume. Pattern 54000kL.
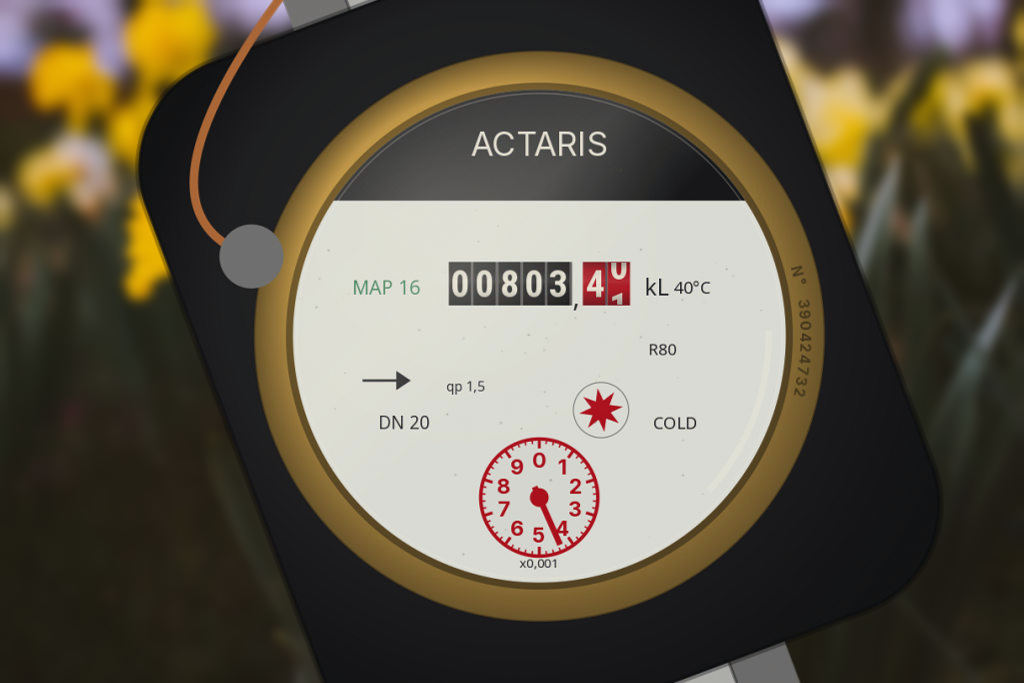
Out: 803.404kL
